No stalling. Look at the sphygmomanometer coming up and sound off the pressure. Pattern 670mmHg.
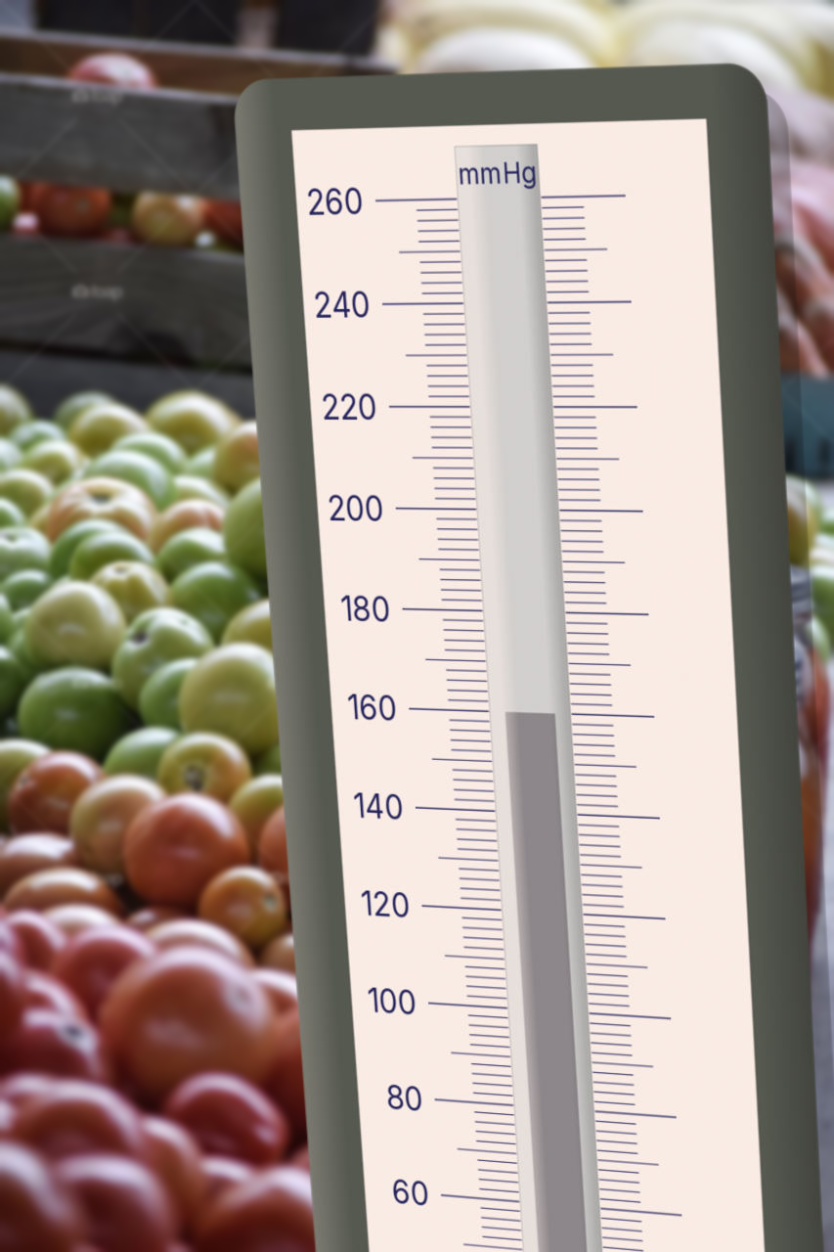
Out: 160mmHg
